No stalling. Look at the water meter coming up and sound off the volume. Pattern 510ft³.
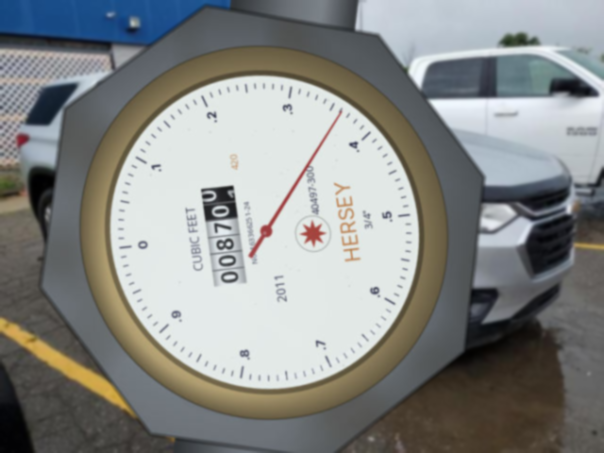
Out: 8700.36ft³
